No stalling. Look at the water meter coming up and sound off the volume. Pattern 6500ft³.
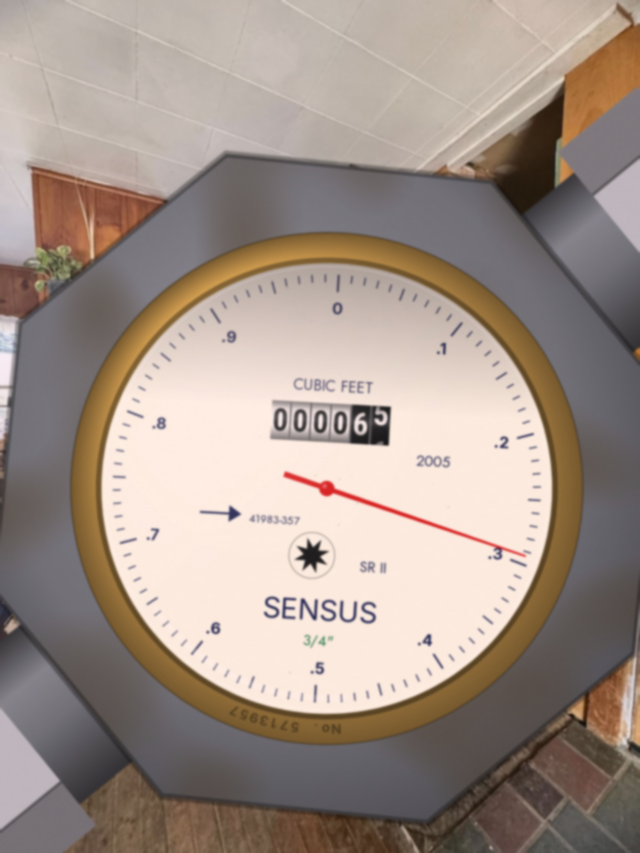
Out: 65.29ft³
